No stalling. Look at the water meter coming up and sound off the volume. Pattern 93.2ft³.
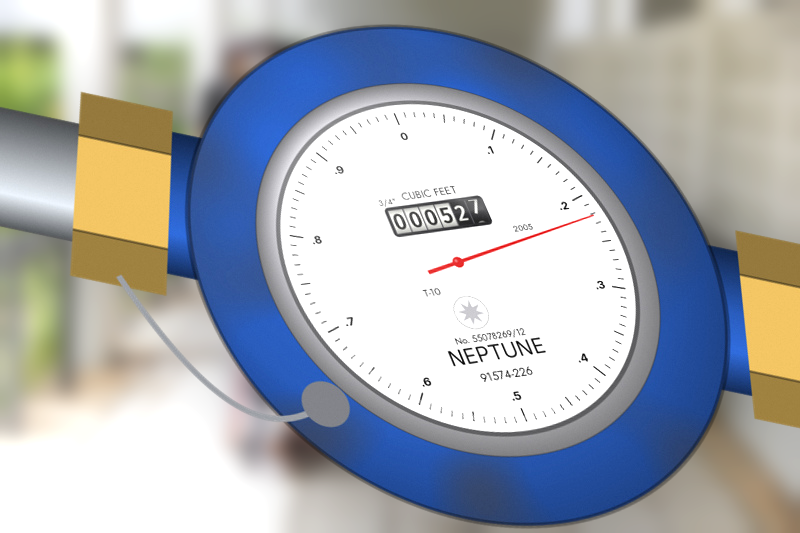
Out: 527.22ft³
